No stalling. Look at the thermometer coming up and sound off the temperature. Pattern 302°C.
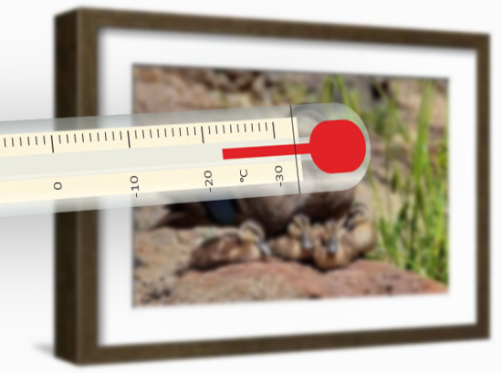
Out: -22.5°C
